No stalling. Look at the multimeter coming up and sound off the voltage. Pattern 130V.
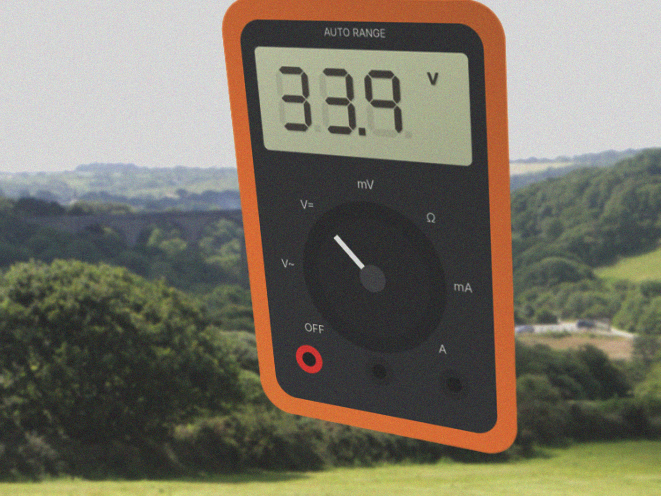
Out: 33.9V
